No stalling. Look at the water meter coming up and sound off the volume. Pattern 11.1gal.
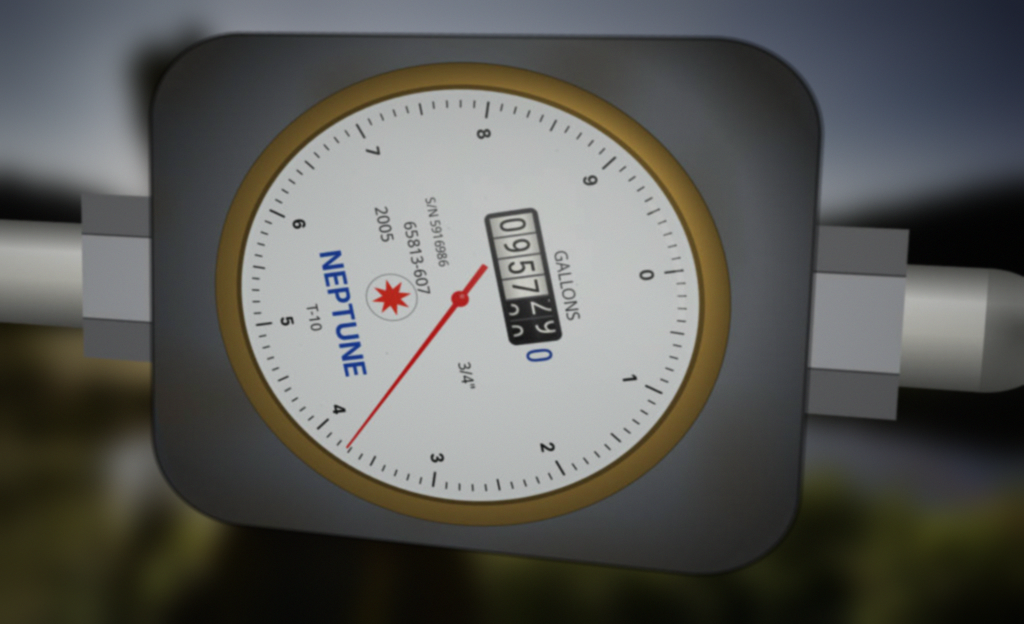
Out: 957293.7gal
